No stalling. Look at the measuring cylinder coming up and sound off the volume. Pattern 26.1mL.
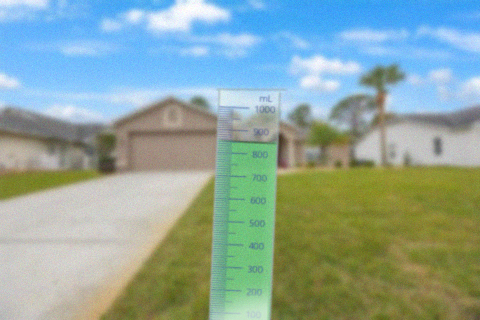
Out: 850mL
